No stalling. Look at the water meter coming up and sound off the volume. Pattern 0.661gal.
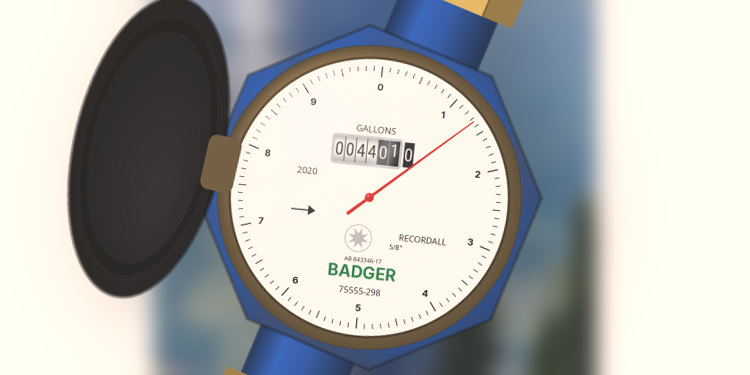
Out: 44011.3gal
